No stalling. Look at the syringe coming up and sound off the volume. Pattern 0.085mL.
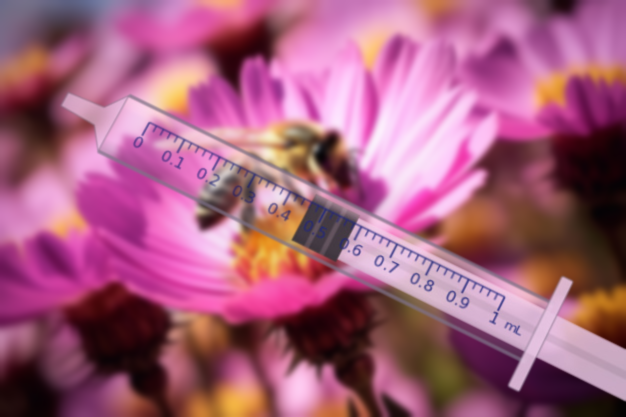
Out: 0.46mL
